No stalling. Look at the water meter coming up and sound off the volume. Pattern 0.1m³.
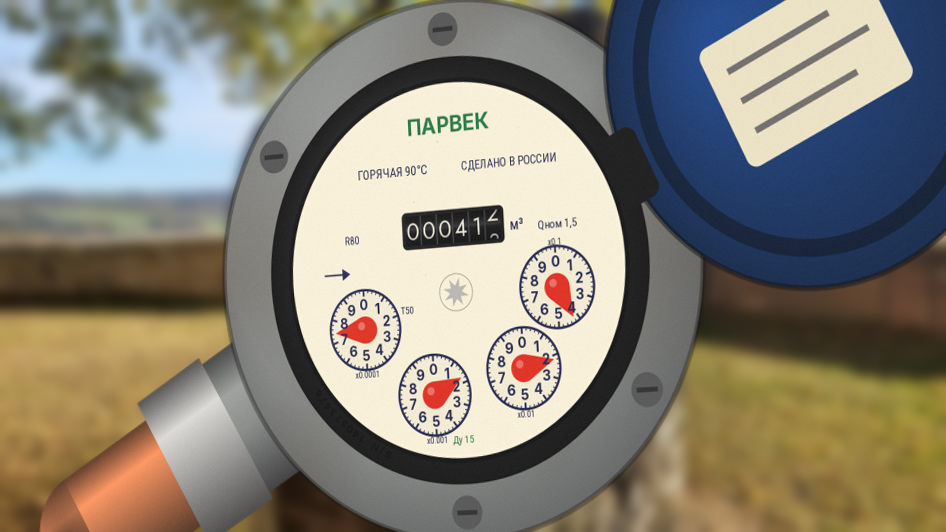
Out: 412.4217m³
